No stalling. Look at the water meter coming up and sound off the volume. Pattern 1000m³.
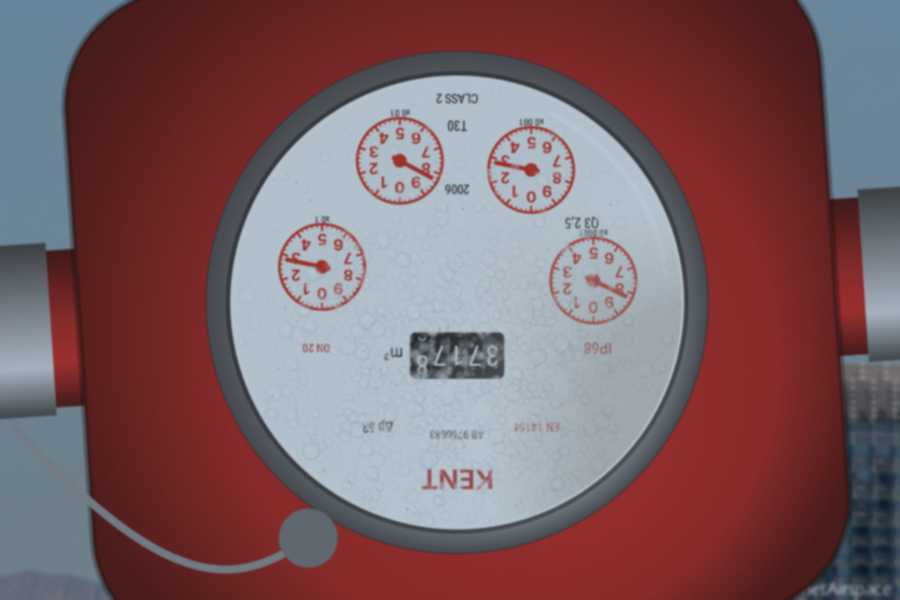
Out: 37178.2828m³
